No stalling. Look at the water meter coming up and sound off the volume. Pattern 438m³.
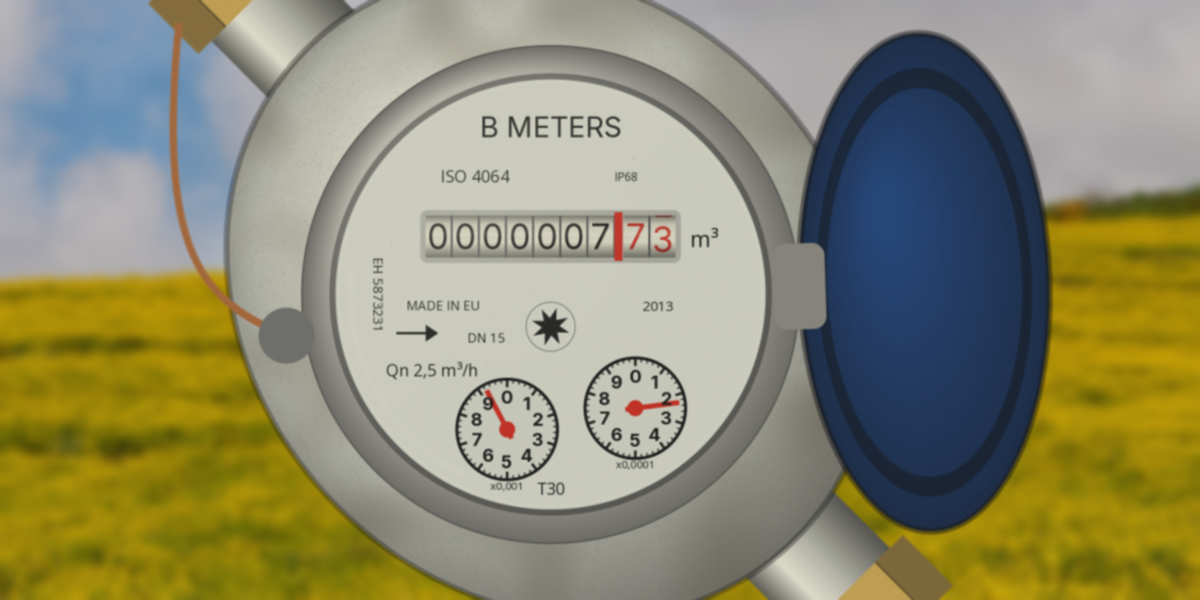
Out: 7.7292m³
